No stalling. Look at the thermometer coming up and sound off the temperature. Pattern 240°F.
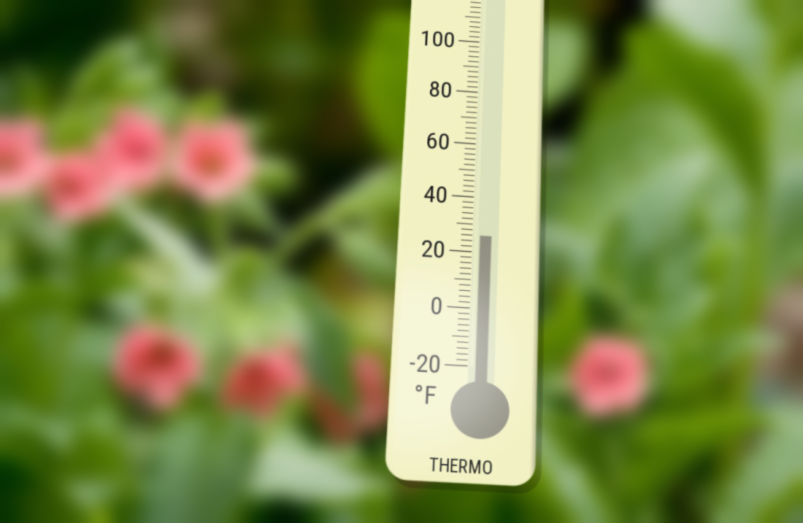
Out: 26°F
